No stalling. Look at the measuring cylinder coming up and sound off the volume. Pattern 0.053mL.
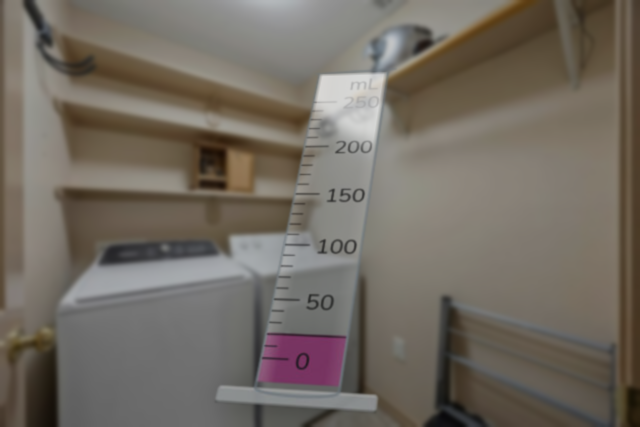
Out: 20mL
